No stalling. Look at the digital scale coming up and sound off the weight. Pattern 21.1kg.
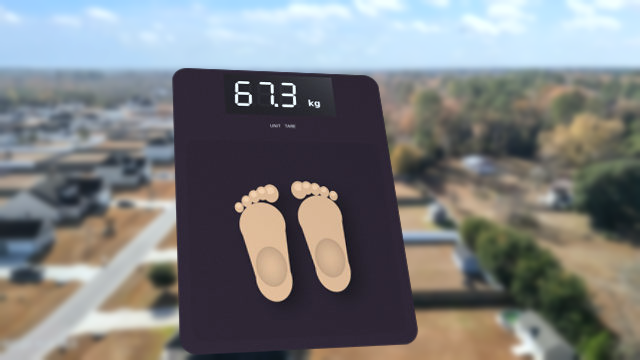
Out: 67.3kg
